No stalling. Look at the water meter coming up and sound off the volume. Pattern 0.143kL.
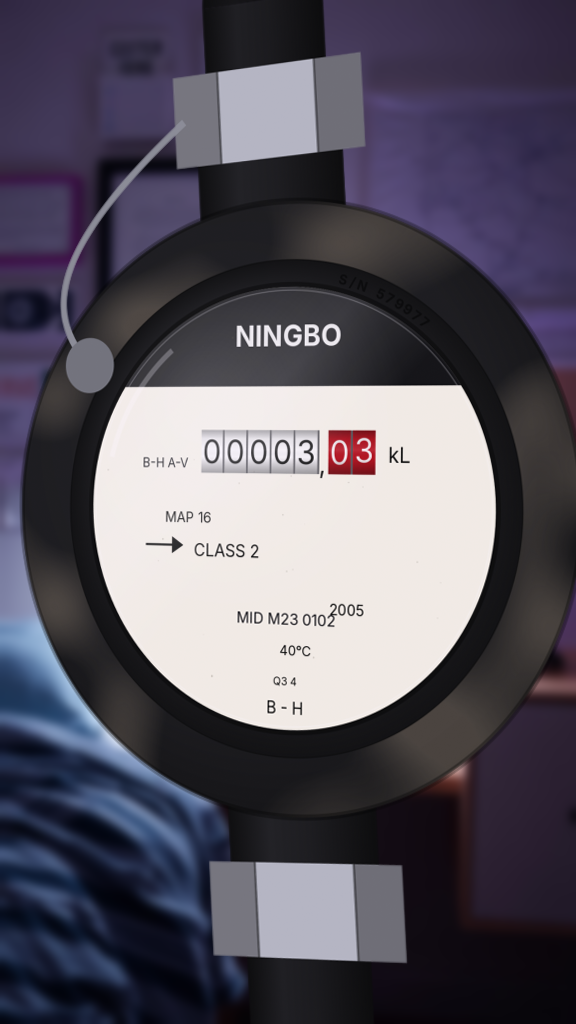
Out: 3.03kL
